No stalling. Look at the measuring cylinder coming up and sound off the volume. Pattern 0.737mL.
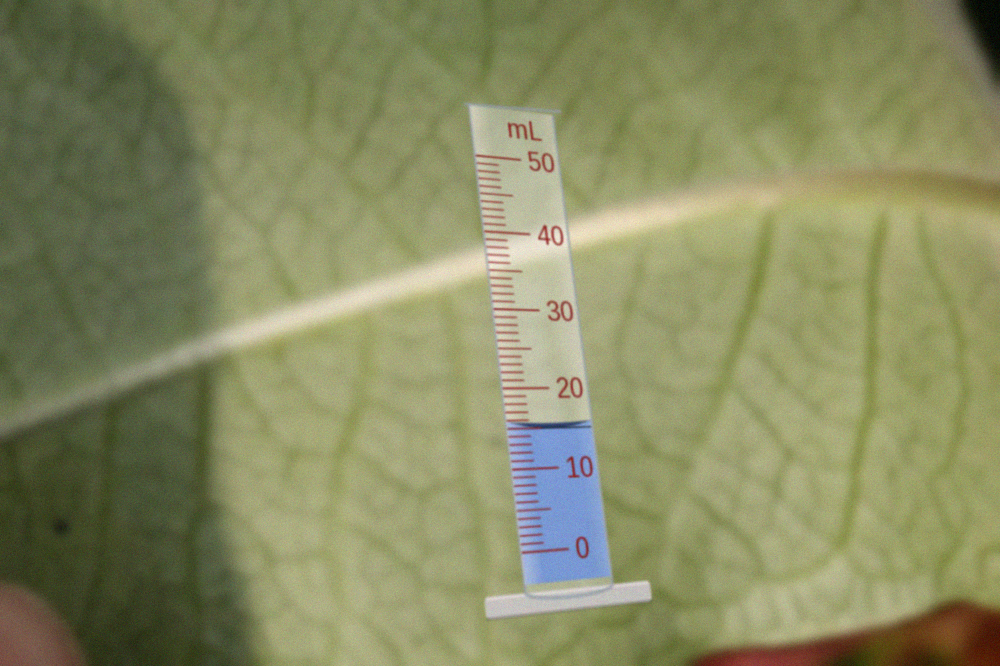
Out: 15mL
